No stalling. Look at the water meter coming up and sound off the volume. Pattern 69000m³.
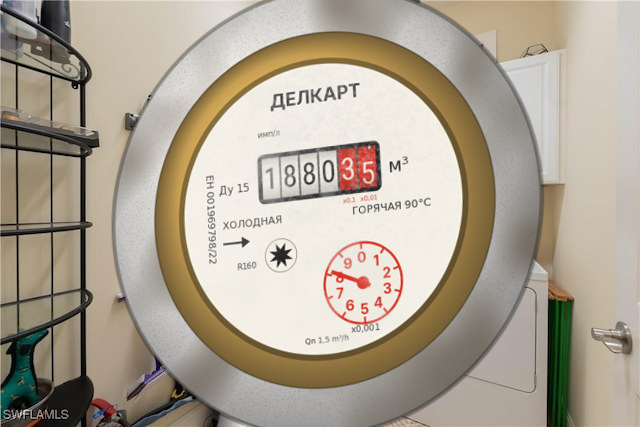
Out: 1880.348m³
